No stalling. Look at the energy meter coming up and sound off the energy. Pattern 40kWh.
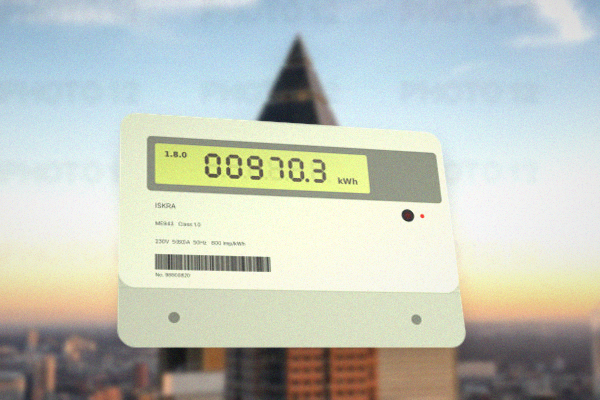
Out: 970.3kWh
